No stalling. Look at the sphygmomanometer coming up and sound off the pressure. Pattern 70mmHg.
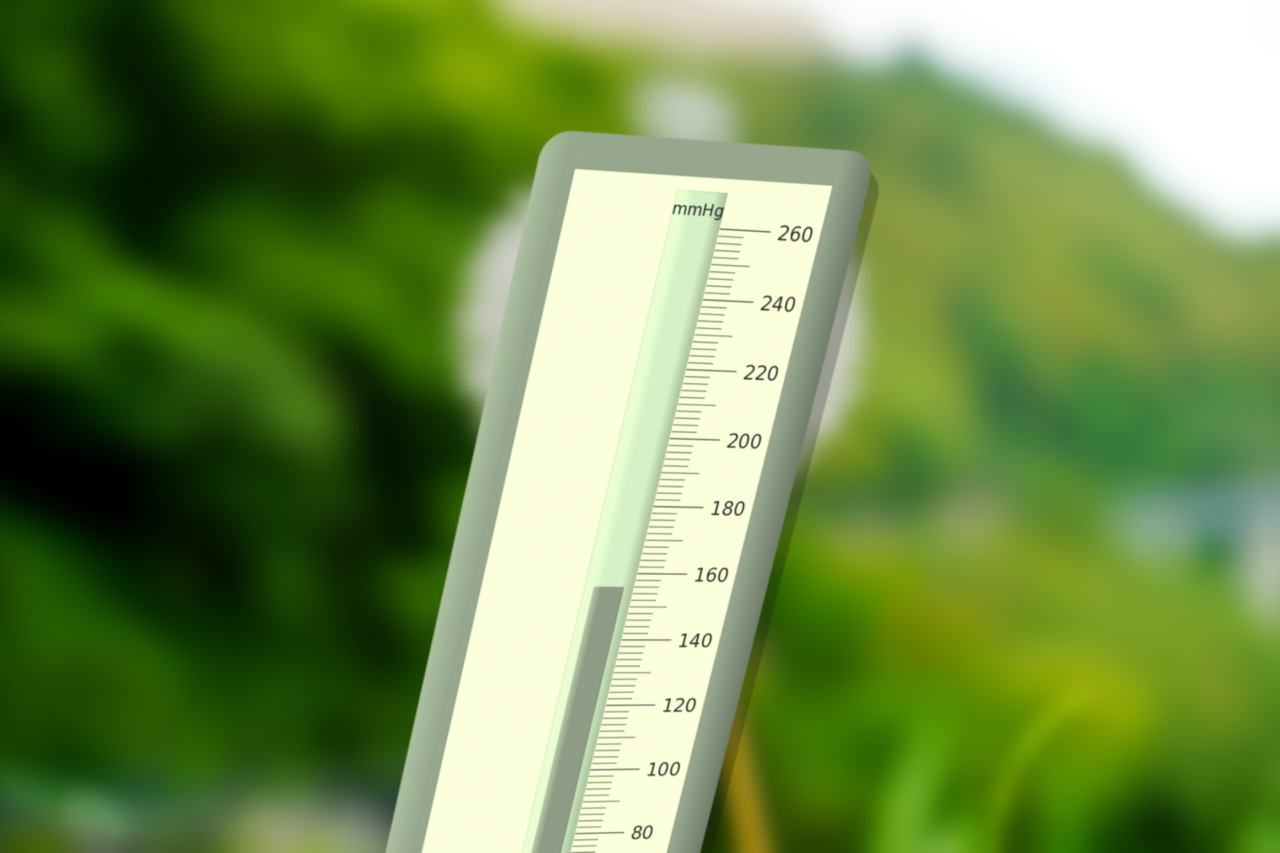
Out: 156mmHg
